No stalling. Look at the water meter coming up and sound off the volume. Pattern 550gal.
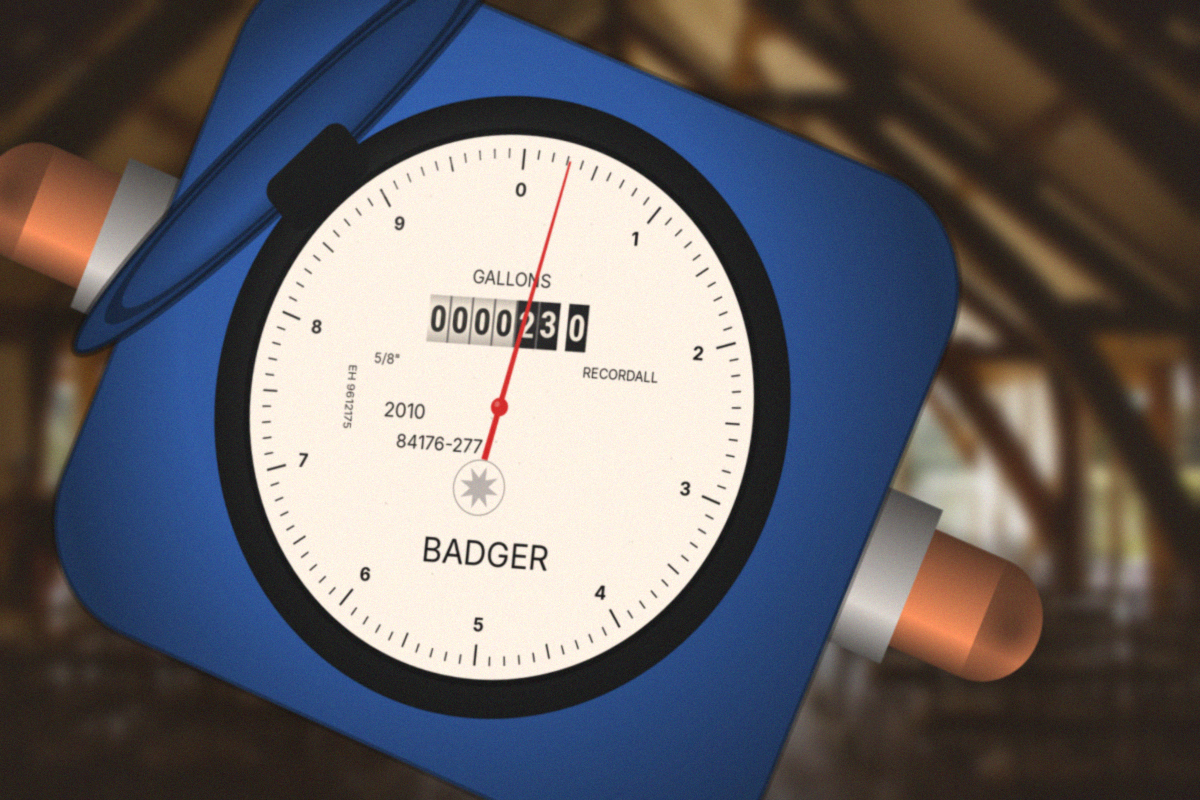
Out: 230.3gal
